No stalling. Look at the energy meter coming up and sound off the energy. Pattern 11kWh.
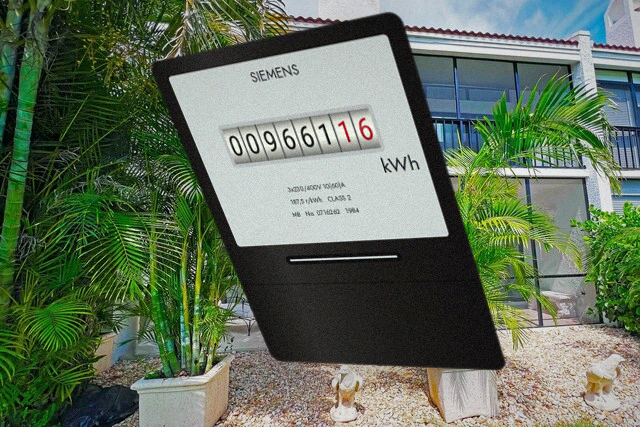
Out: 9661.16kWh
